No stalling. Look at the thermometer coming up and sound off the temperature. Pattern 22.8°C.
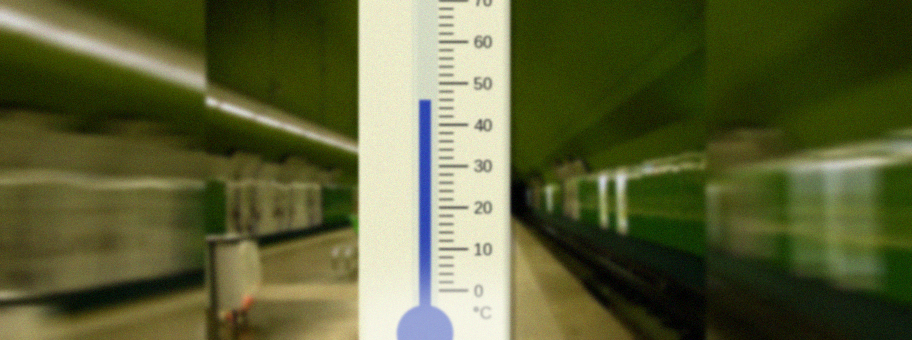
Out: 46°C
